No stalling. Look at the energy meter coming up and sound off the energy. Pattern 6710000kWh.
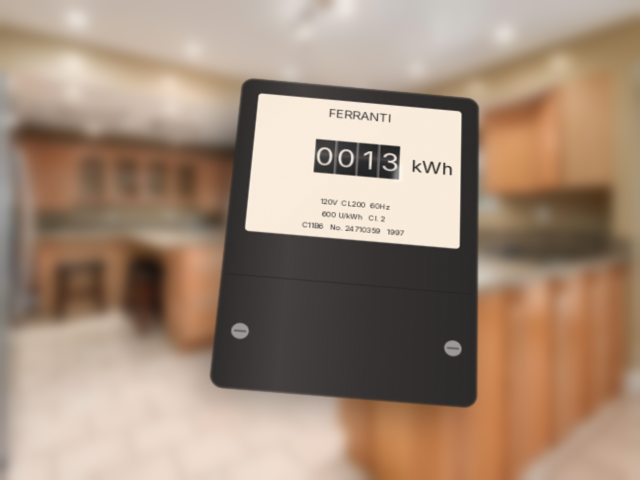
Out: 13kWh
